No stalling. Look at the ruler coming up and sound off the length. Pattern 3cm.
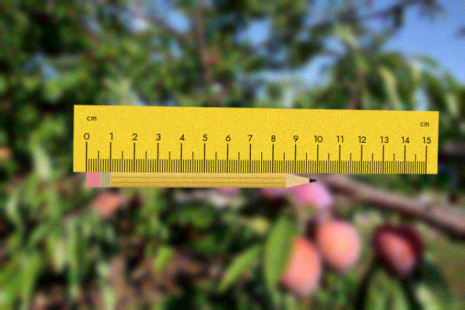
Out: 10cm
